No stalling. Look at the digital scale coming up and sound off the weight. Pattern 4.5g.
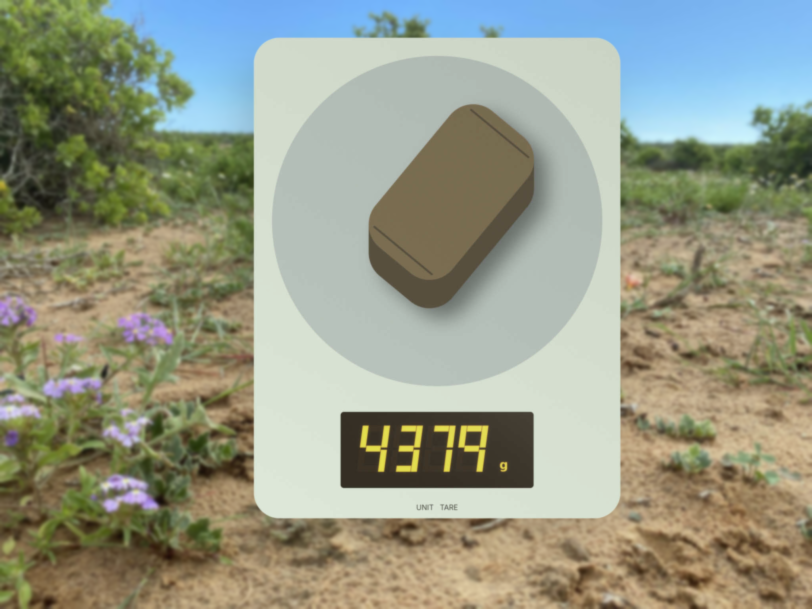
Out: 4379g
